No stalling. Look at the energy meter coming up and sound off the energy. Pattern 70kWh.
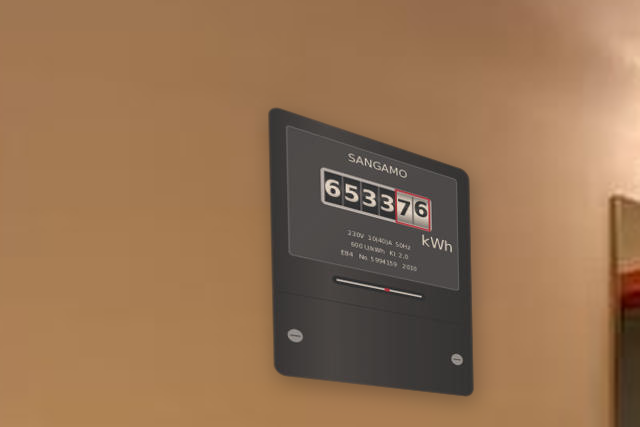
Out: 6533.76kWh
